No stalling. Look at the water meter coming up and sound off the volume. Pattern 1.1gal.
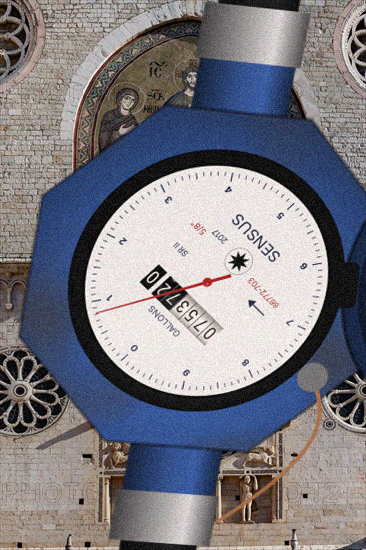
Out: 753720.8gal
